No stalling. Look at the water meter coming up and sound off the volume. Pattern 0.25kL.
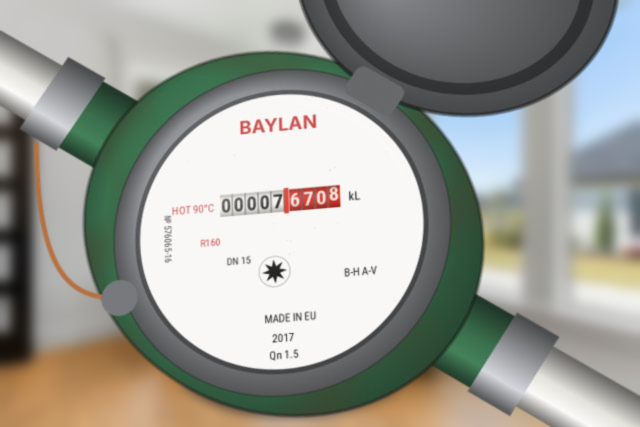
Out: 7.6708kL
